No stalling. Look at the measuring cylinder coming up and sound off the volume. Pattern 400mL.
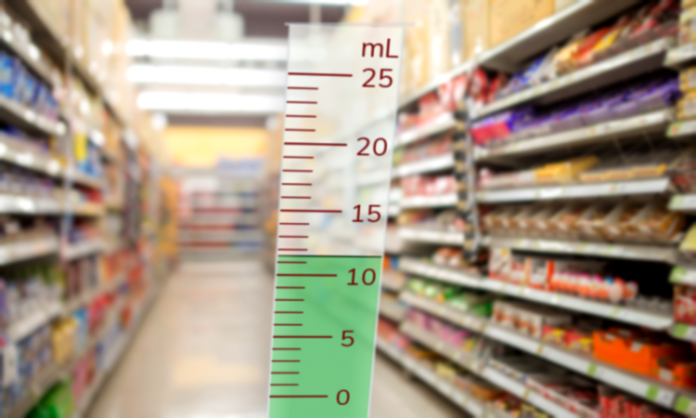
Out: 11.5mL
